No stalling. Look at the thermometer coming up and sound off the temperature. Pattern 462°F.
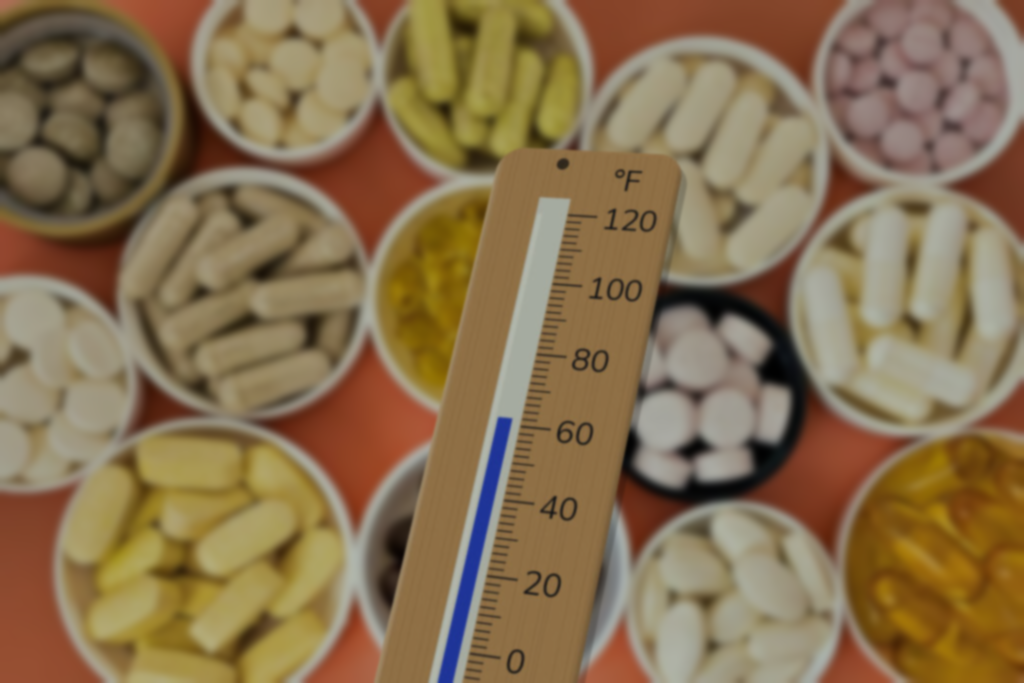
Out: 62°F
